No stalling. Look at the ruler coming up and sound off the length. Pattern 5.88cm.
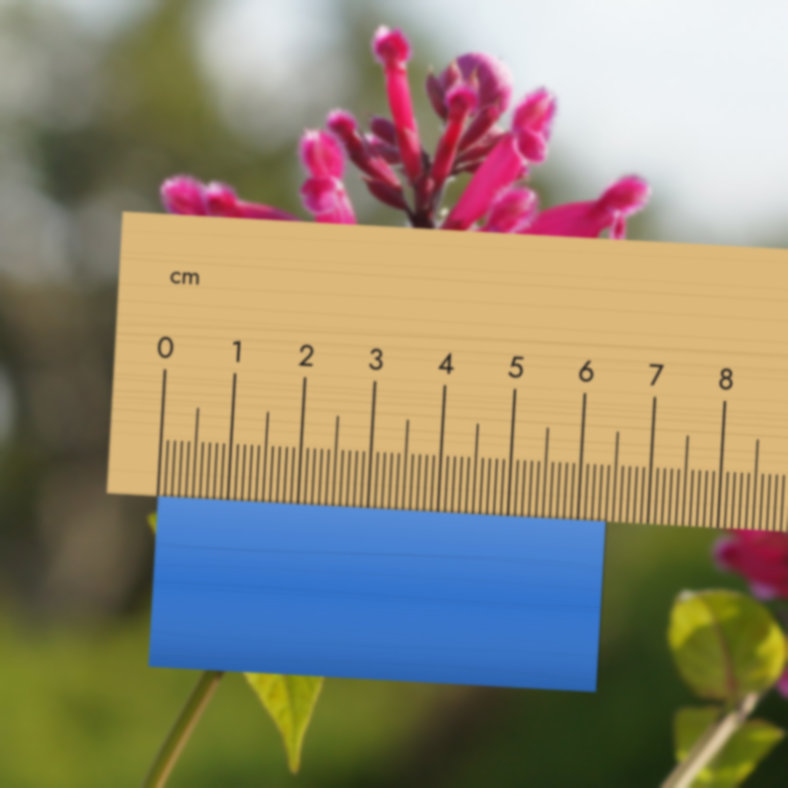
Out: 6.4cm
